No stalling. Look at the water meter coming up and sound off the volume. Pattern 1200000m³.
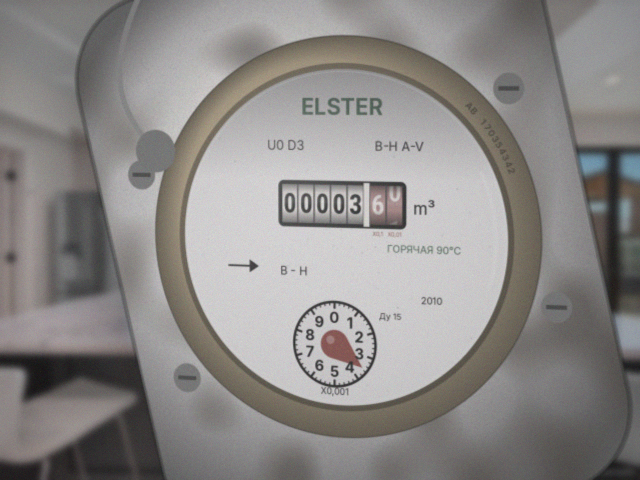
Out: 3.603m³
